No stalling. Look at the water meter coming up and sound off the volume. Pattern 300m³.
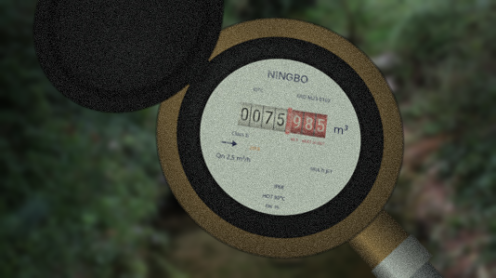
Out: 75.985m³
